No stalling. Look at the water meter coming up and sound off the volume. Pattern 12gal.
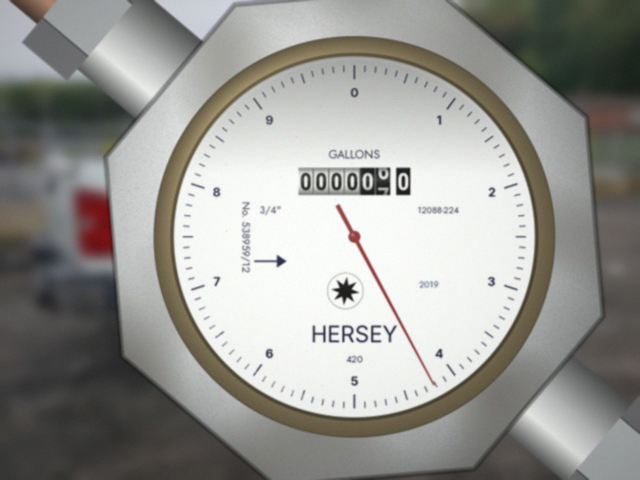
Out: 64.2gal
